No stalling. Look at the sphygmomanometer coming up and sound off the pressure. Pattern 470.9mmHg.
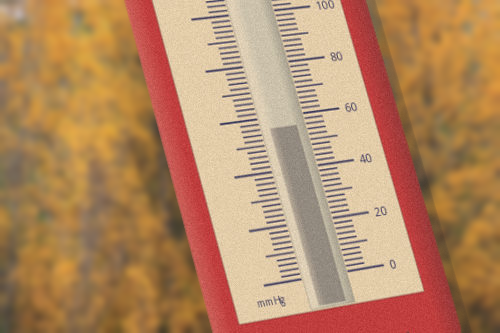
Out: 56mmHg
